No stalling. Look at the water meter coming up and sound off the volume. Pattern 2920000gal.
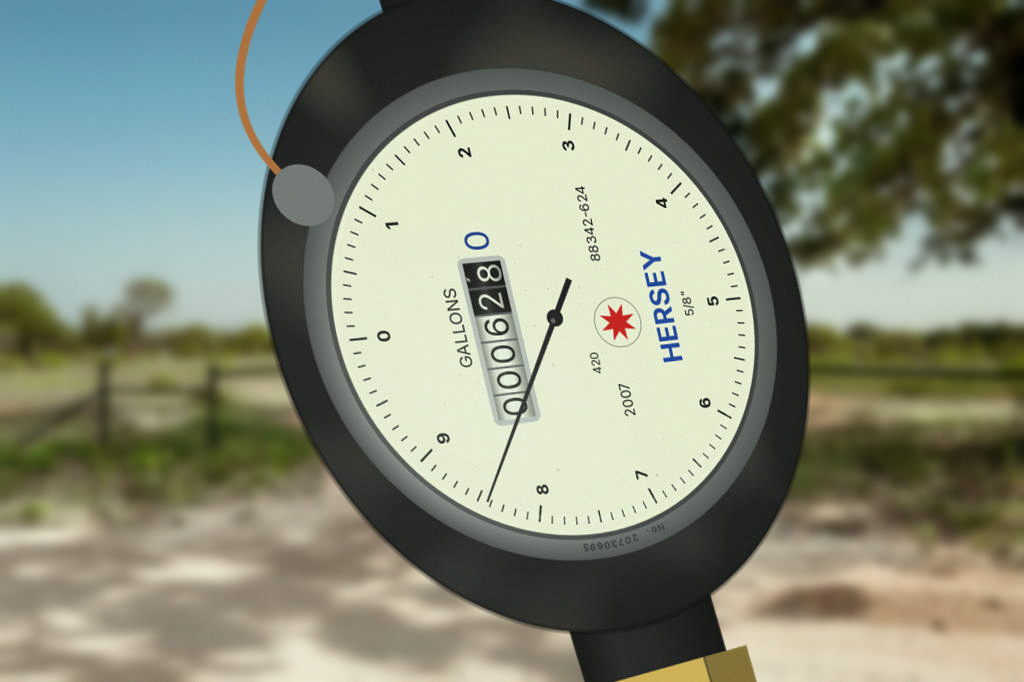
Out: 6278.4gal
